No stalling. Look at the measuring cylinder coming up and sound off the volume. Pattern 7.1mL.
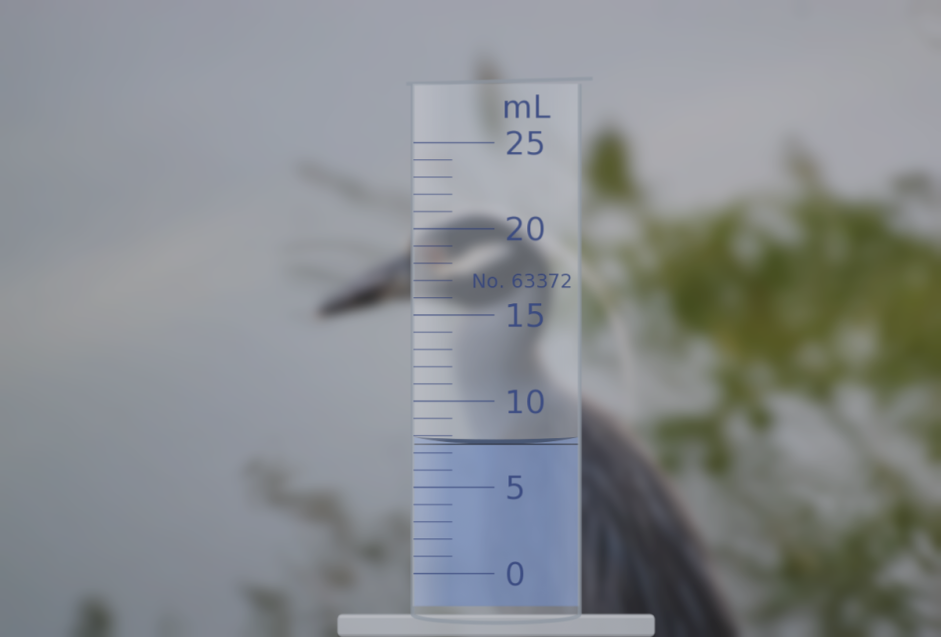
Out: 7.5mL
